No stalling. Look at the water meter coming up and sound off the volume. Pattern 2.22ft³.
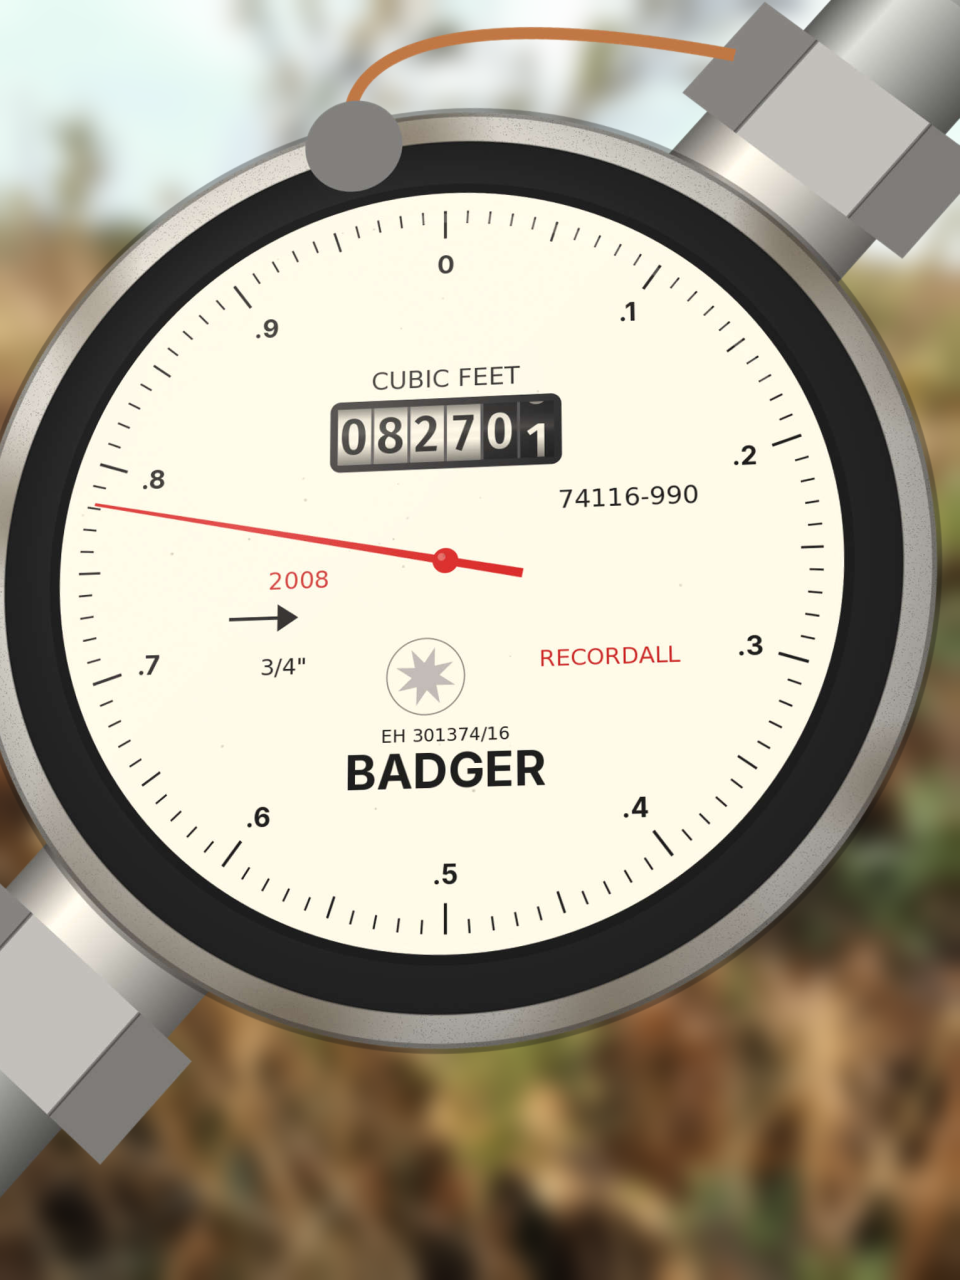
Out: 82700.78ft³
